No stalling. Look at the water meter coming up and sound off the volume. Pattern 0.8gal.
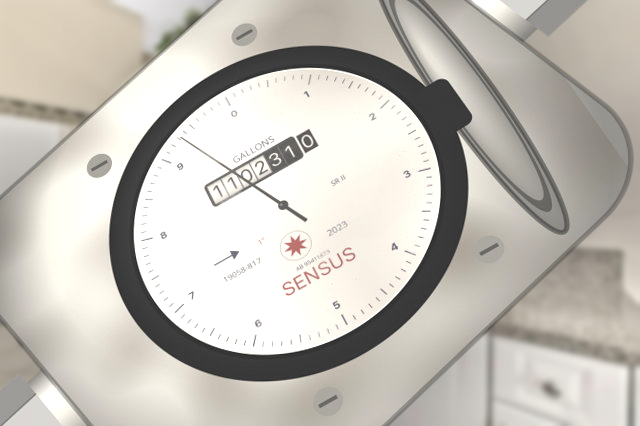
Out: 1102309.3gal
